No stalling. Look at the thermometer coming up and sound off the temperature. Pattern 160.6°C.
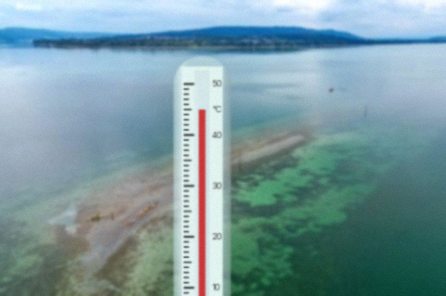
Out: 45°C
